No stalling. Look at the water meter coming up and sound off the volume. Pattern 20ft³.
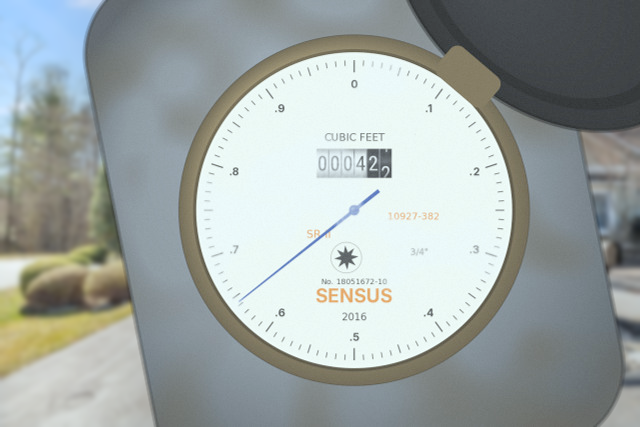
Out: 421.64ft³
